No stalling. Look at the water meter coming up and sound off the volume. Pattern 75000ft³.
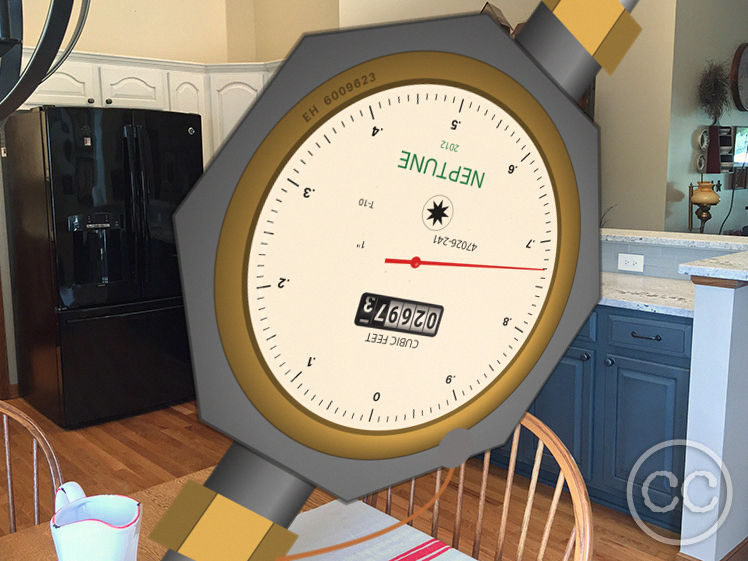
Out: 26972.73ft³
